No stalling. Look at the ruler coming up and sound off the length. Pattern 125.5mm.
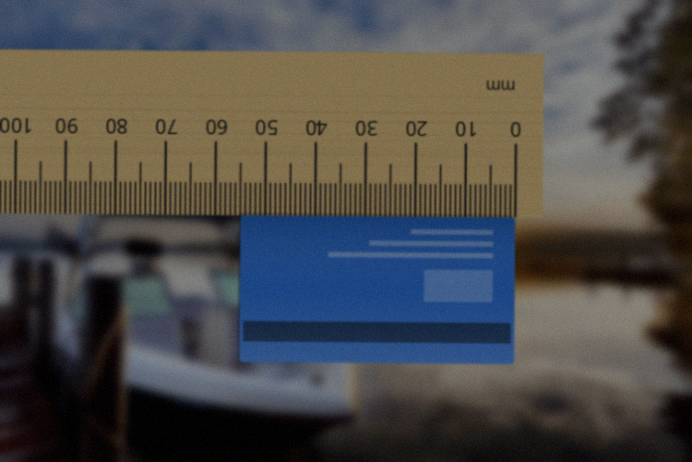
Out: 55mm
